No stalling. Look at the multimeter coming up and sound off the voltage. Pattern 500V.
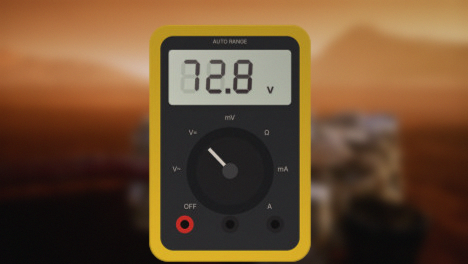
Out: 72.8V
